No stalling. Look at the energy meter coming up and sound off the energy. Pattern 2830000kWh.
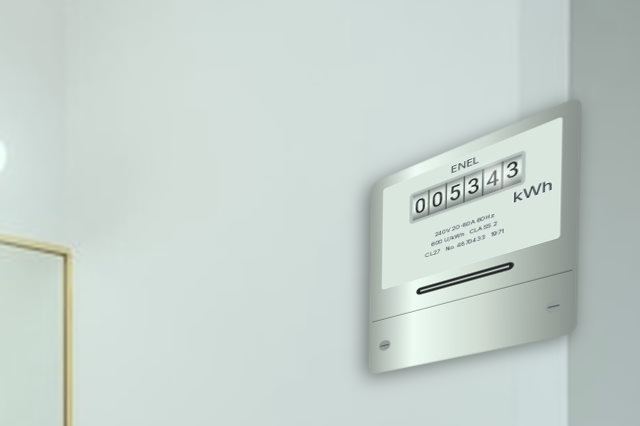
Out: 5343kWh
